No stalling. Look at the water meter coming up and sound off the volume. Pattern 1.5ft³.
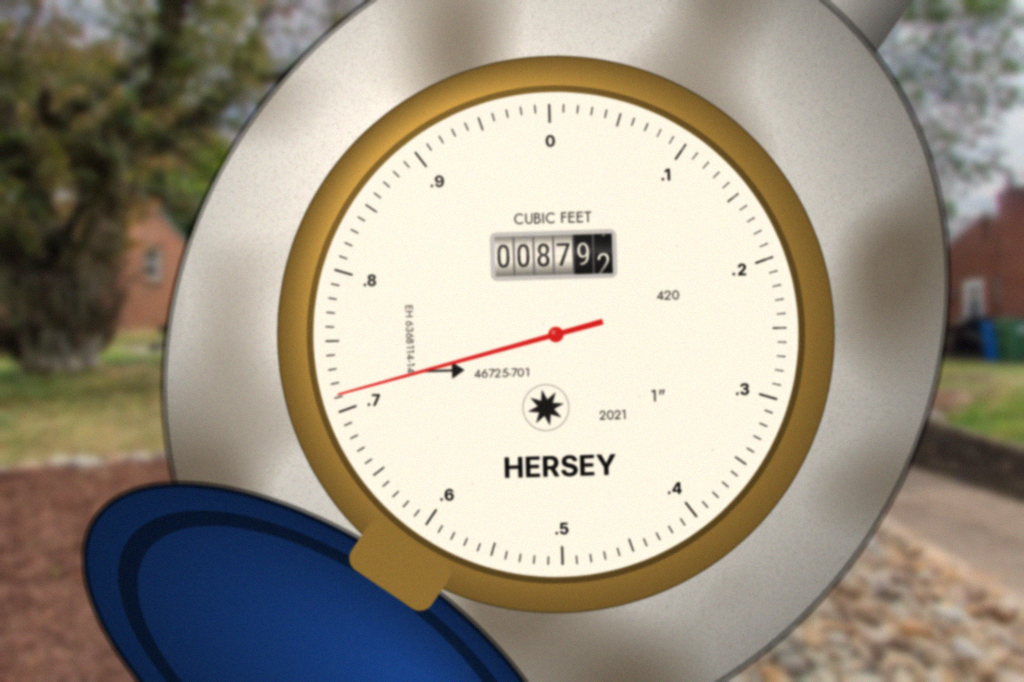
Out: 8791.71ft³
